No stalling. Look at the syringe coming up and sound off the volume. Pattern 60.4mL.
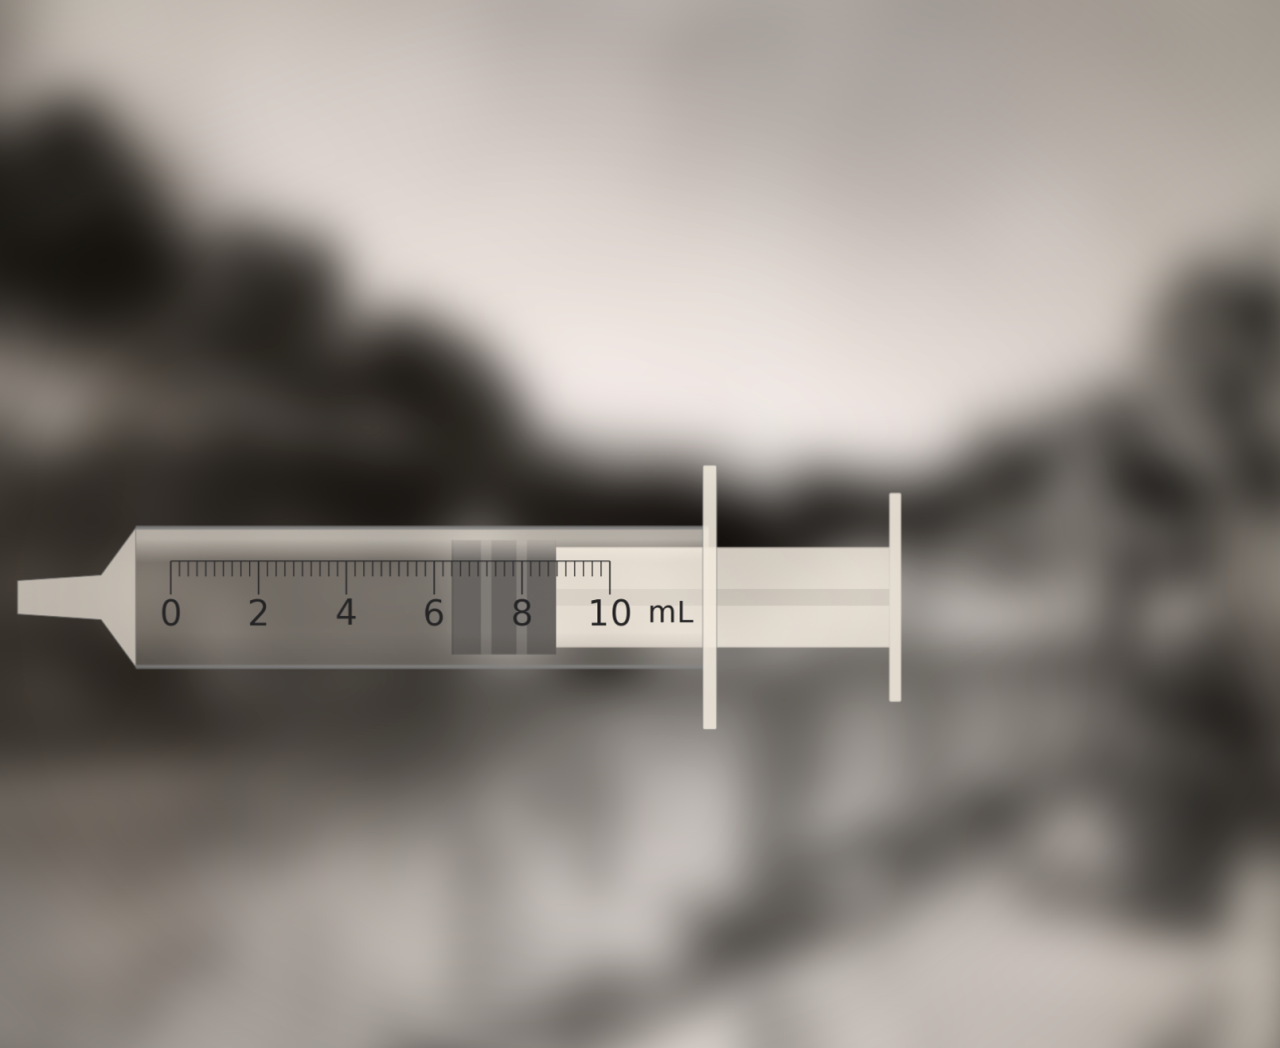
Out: 6.4mL
